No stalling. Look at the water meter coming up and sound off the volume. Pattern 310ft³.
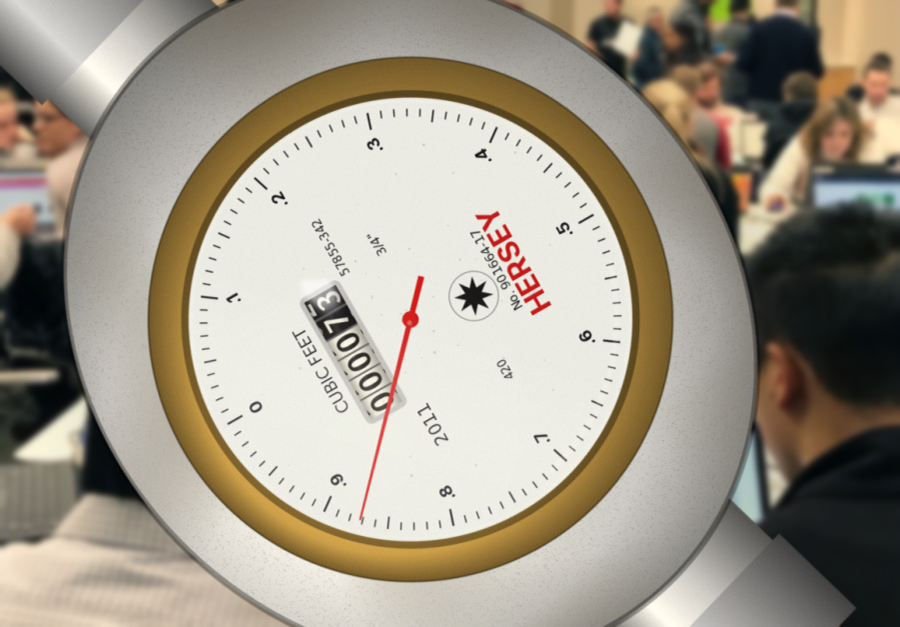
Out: 72.87ft³
